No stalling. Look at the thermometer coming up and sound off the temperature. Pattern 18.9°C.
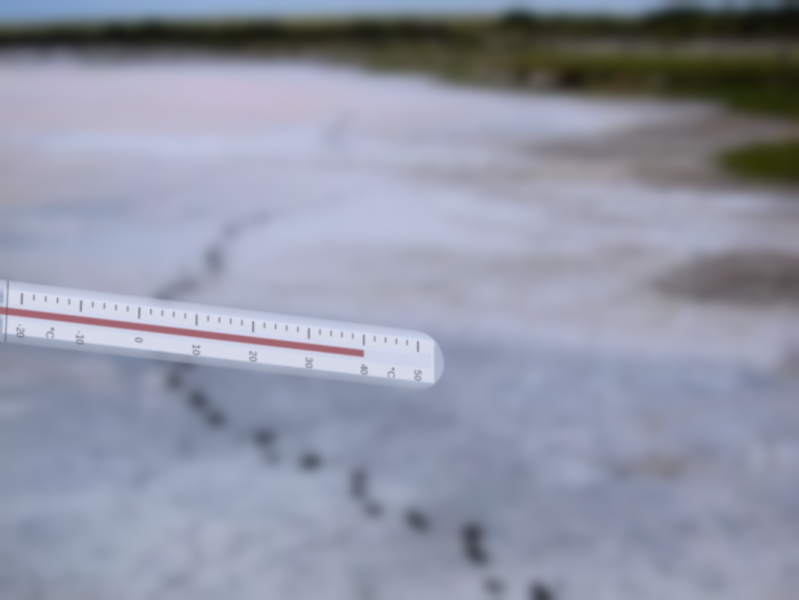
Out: 40°C
